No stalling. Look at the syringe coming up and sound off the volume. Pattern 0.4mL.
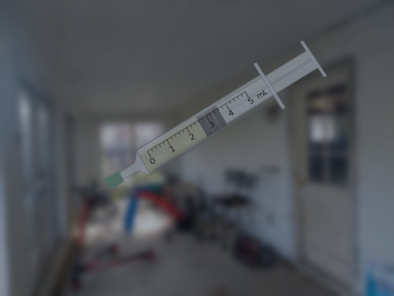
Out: 2.6mL
